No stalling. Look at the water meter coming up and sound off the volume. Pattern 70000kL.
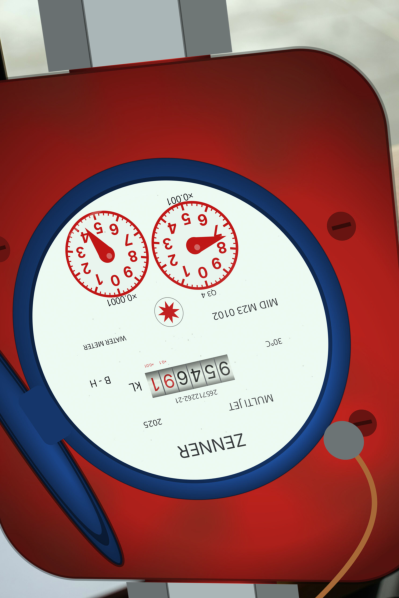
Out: 9546.9174kL
